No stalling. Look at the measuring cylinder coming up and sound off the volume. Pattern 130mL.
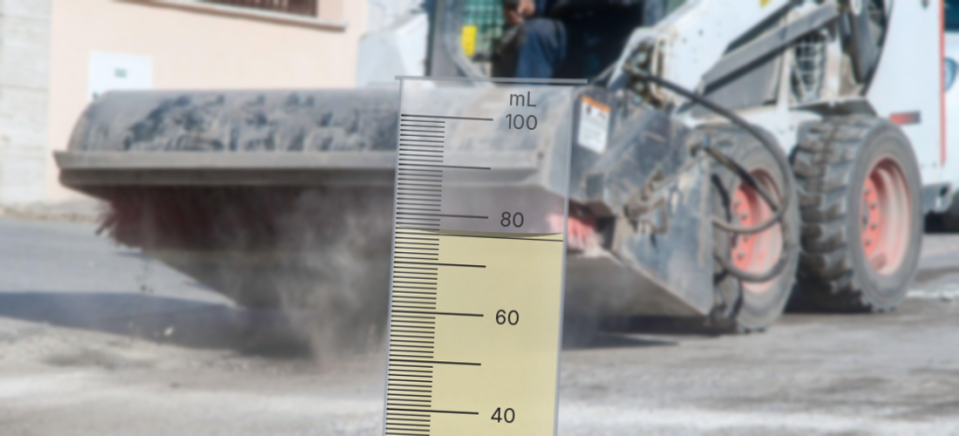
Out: 76mL
